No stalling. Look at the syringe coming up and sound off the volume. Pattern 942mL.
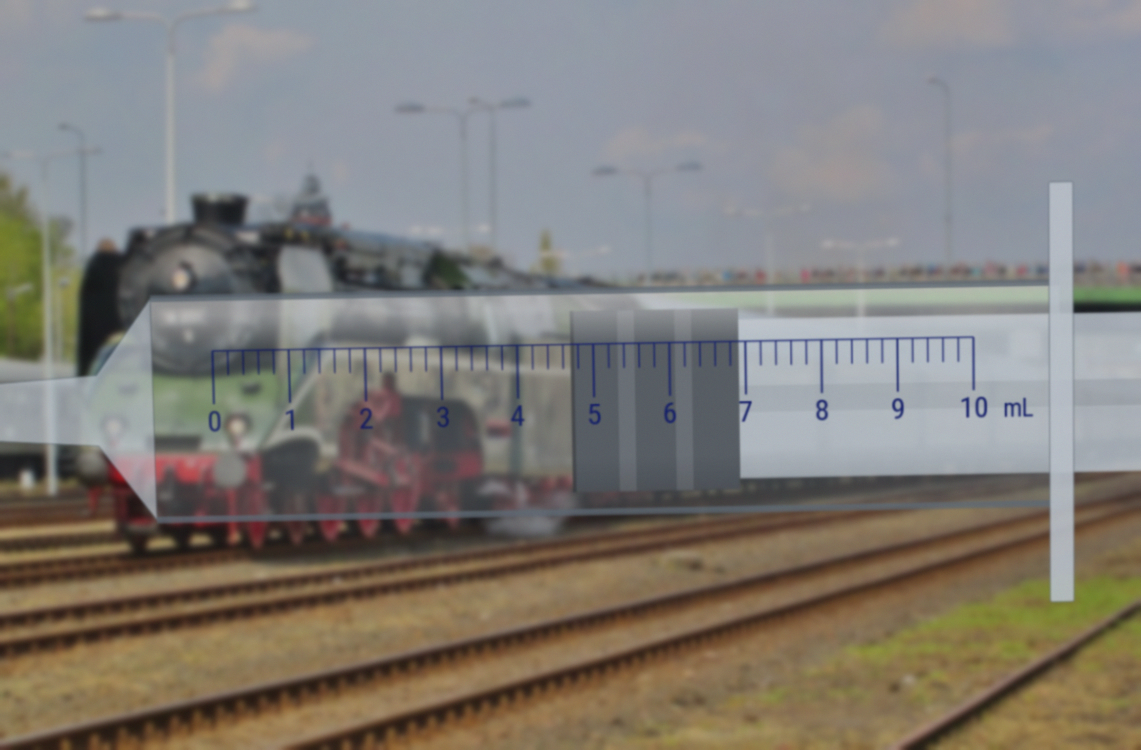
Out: 4.7mL
